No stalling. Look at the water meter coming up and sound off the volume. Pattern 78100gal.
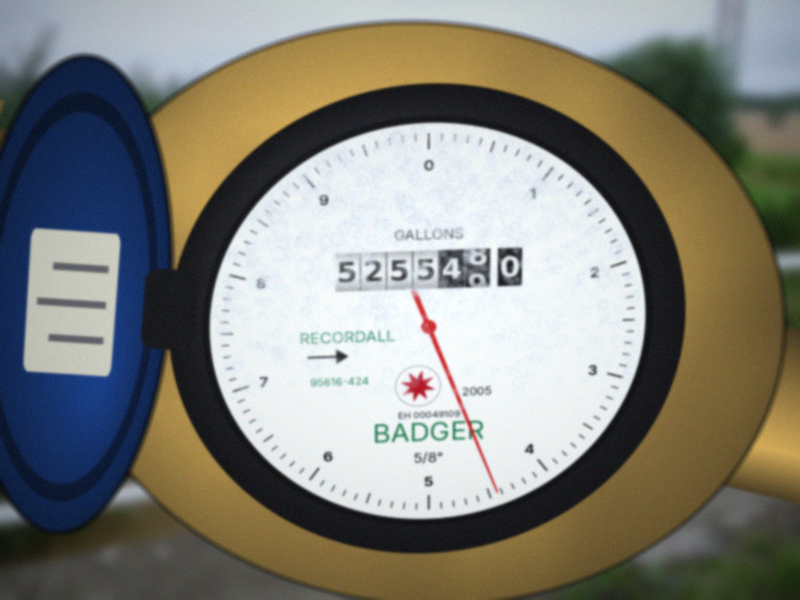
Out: 5255484.4gal
